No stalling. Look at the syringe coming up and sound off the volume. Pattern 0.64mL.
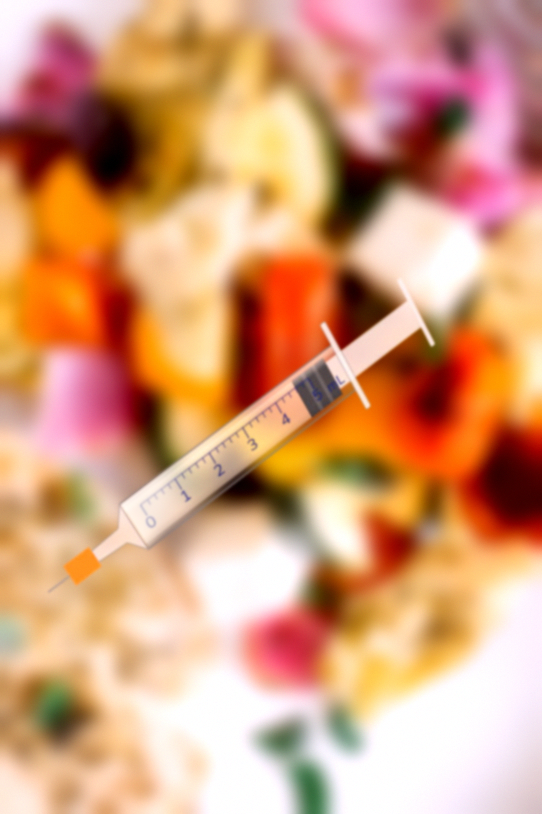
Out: 4.6mL
